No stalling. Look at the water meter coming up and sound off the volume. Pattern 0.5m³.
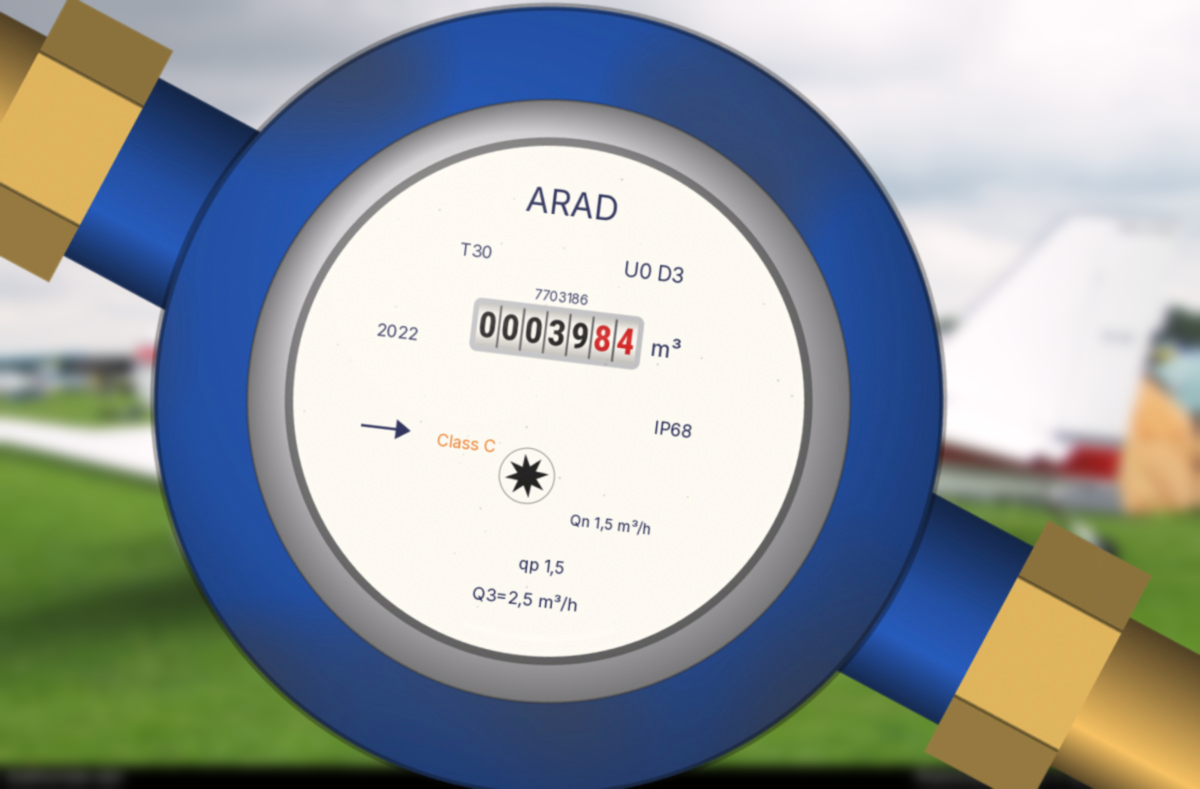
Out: 39.84m³
